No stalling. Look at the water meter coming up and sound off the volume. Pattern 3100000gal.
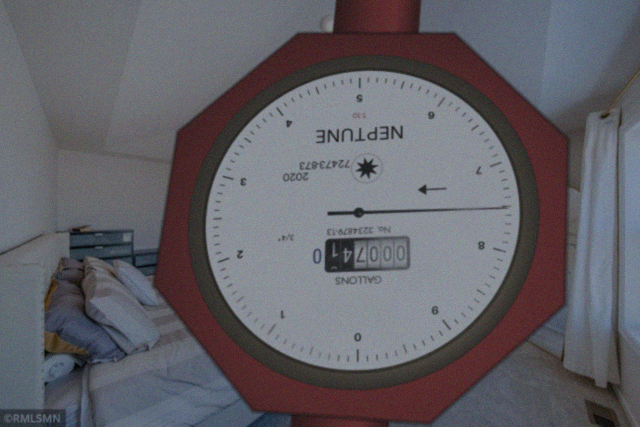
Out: 7407.5gal
